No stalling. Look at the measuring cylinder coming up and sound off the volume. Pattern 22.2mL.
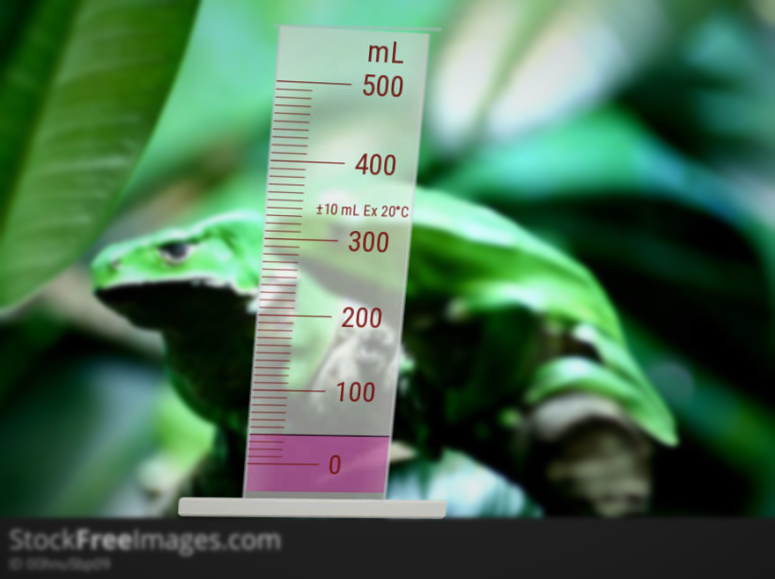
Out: 40mL
